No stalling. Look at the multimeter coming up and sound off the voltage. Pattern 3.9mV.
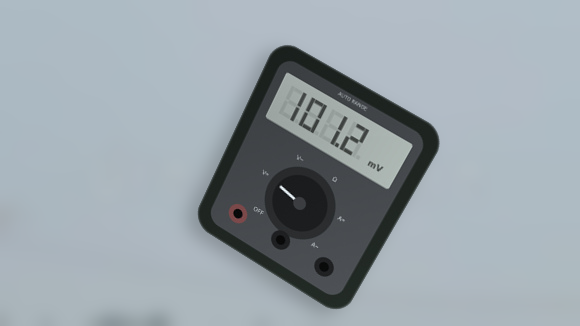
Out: 101.2mV
